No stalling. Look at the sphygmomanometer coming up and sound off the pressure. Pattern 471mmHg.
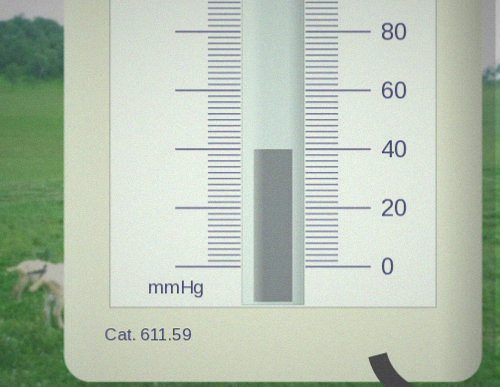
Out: 40mmHg
